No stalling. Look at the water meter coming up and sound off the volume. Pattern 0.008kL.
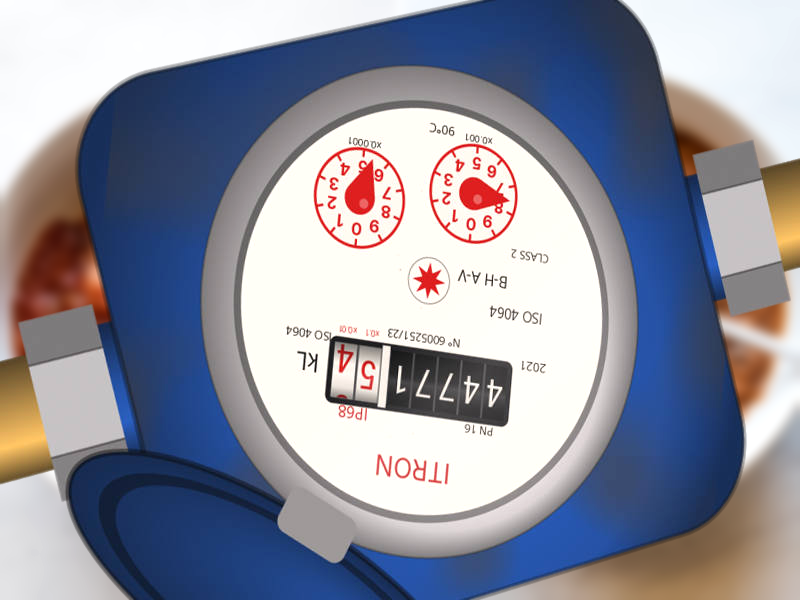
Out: 44771.5375kL
